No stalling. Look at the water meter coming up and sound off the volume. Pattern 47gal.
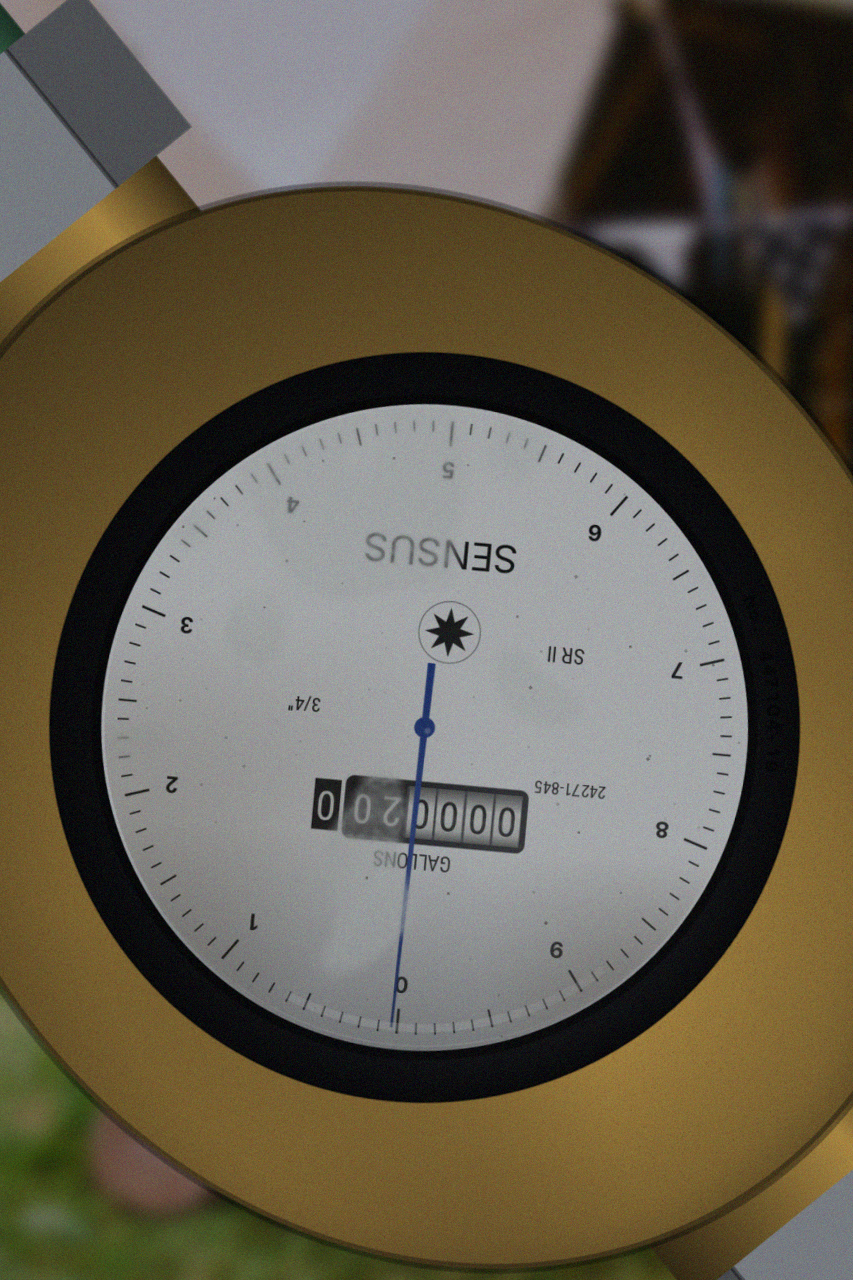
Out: 200.0gal
